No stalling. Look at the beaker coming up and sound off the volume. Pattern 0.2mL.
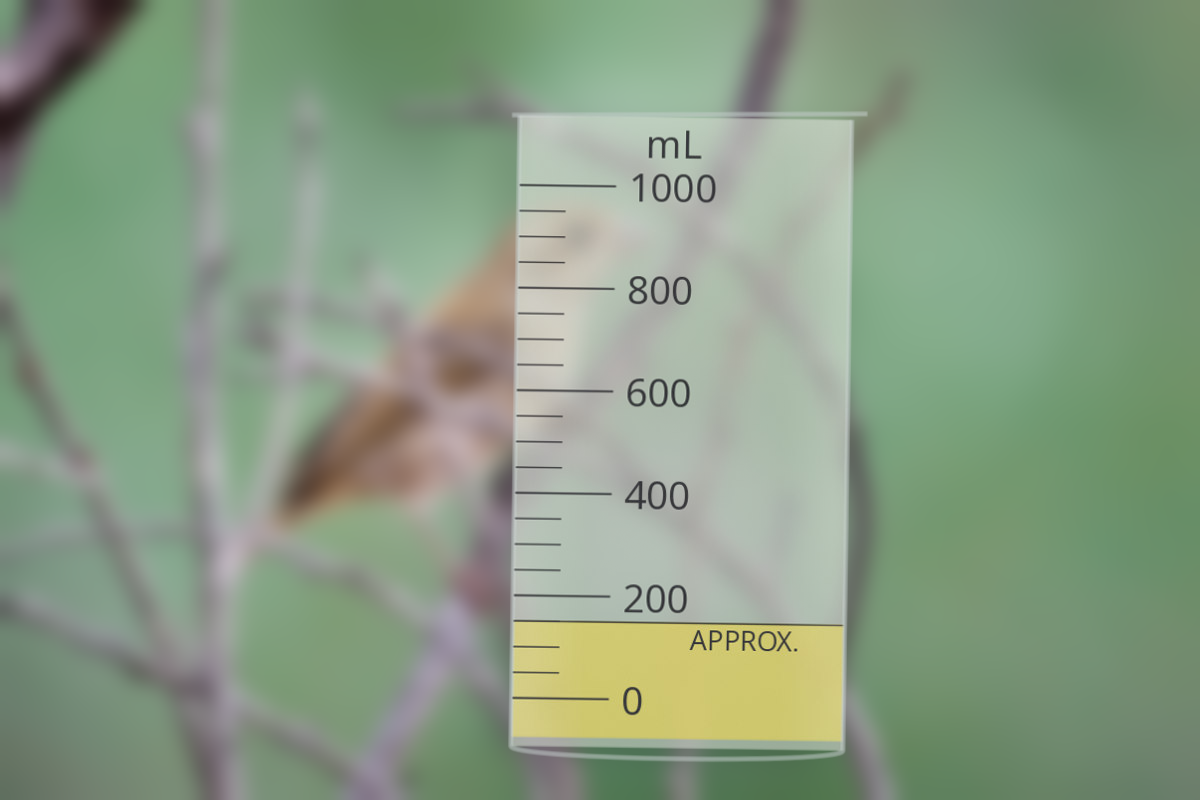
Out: 150mL
